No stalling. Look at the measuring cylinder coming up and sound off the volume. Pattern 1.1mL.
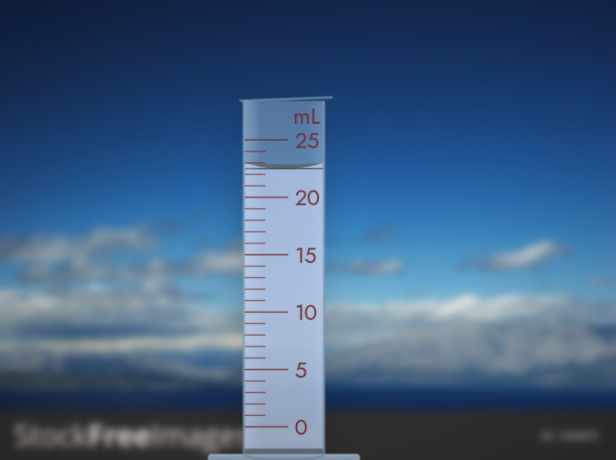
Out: 22.5mL
